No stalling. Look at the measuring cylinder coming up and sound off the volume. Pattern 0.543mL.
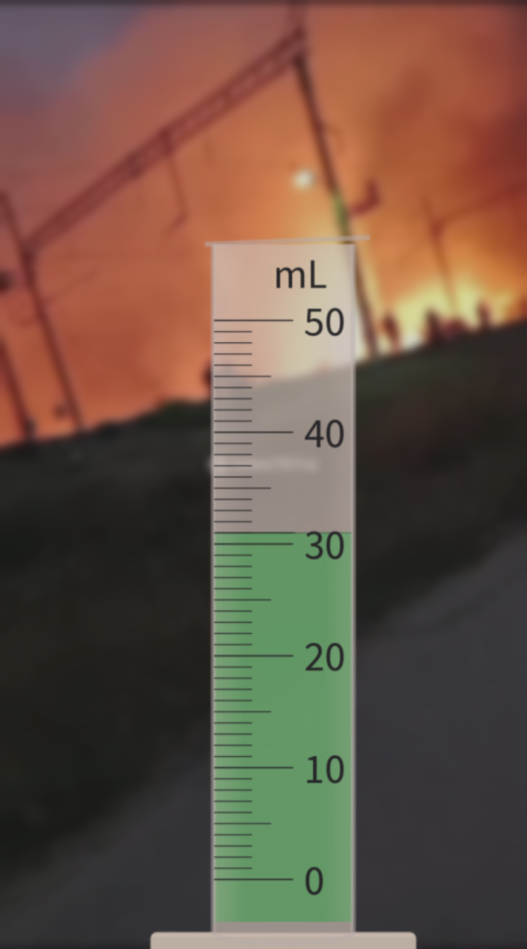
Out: 31mL
